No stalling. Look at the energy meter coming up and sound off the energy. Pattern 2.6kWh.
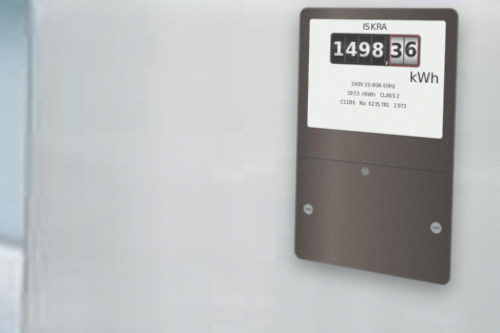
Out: 1498.36kWh
